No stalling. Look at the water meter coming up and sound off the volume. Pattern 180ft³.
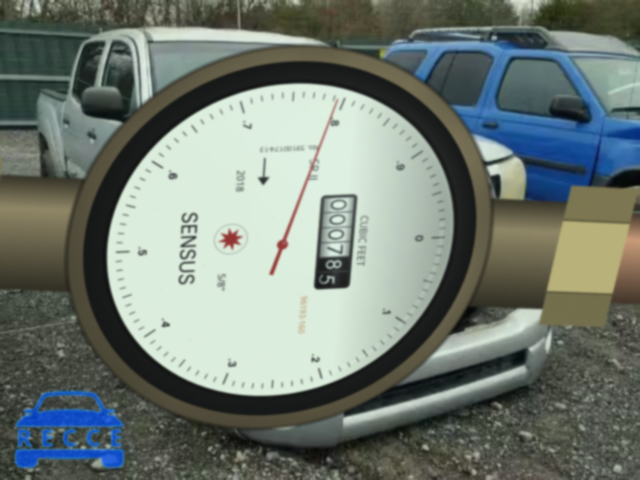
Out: 784.79ft³
